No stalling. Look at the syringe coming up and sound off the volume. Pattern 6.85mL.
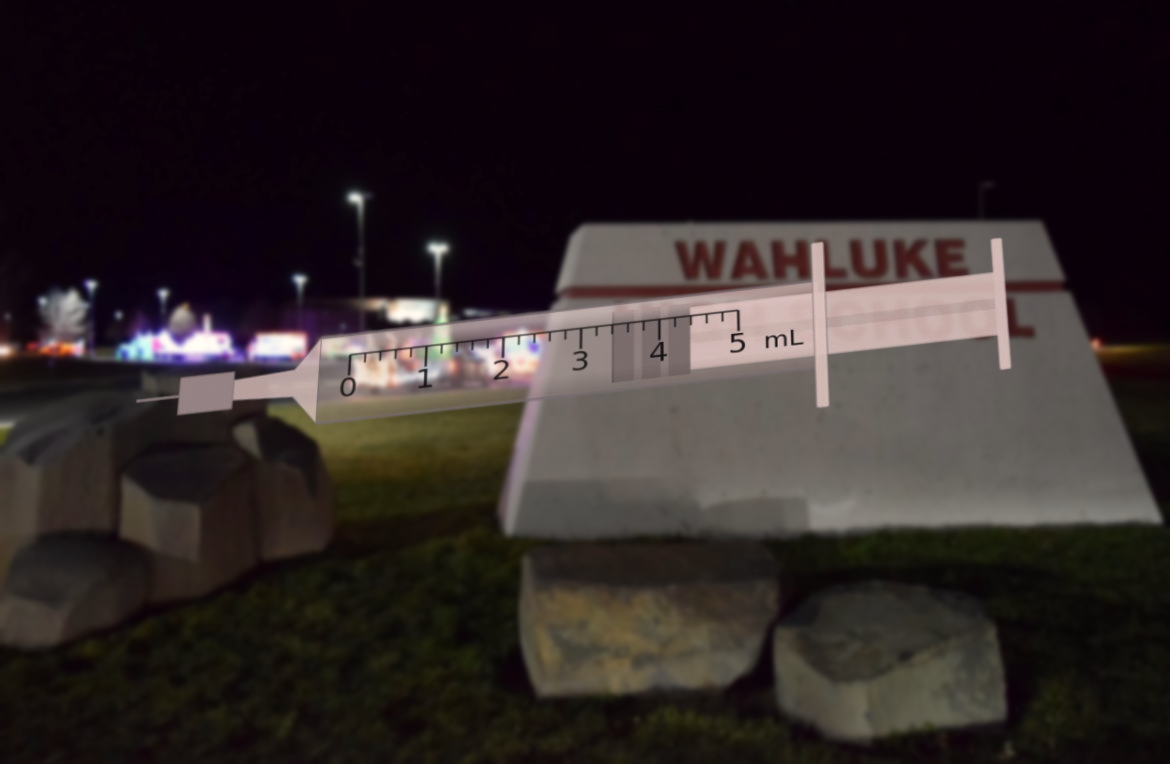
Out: 3.4mL
